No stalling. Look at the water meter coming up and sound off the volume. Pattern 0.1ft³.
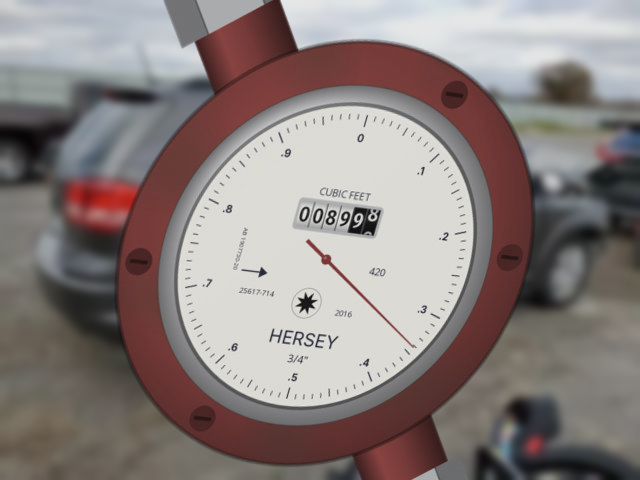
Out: 8998.34ft³
